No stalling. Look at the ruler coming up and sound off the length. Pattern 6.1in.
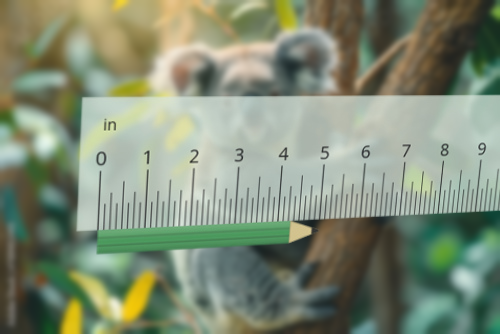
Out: 5in
